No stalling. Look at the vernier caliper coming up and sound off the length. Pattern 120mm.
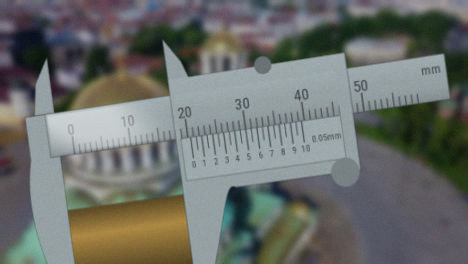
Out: 20.5mm
